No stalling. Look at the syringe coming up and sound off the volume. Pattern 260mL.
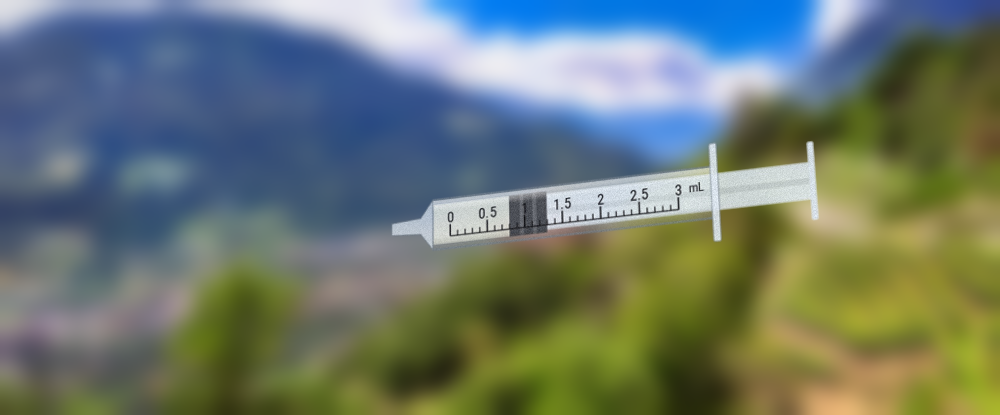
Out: 0.8mL
